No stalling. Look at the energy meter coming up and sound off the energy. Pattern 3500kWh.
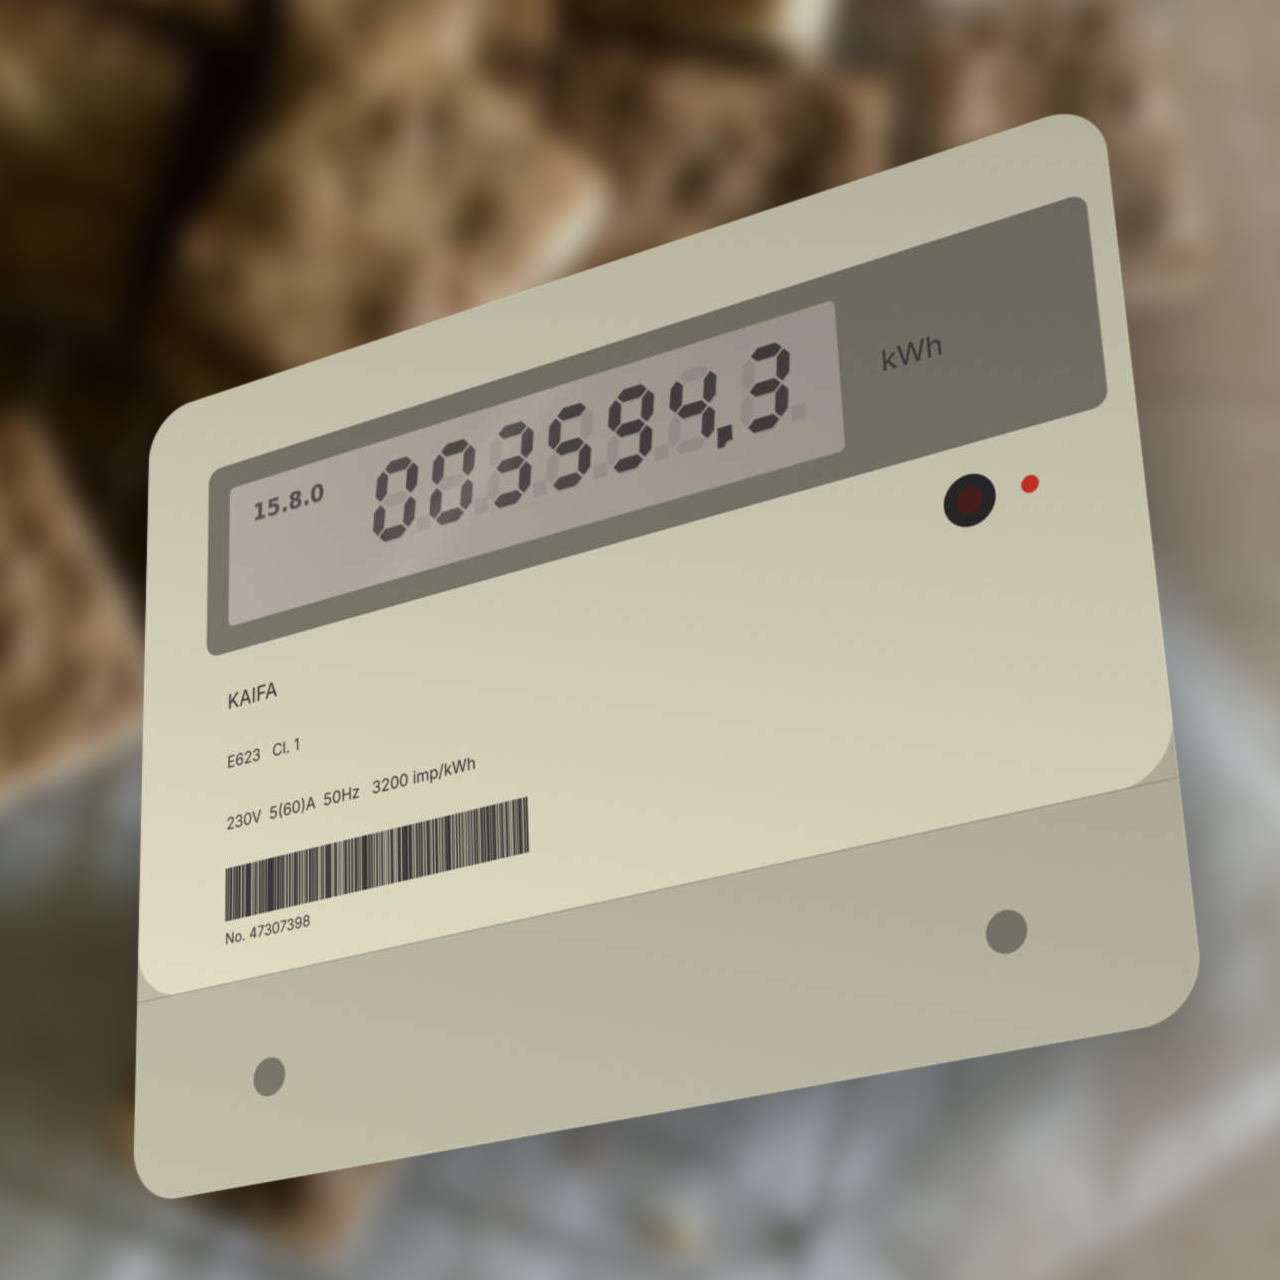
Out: 3594.3kWh
